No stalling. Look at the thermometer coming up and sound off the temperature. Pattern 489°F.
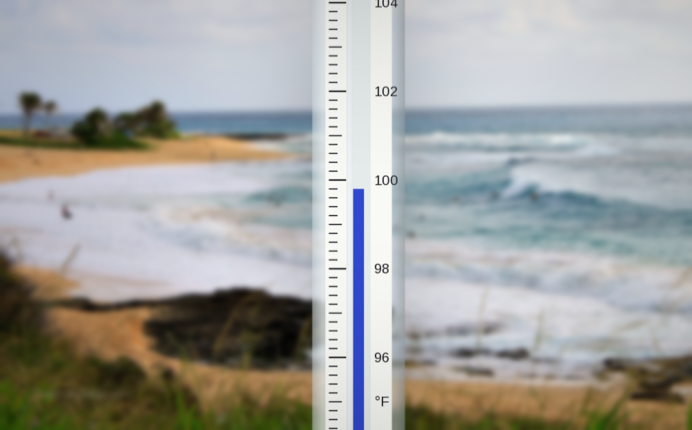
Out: 99.8°F
